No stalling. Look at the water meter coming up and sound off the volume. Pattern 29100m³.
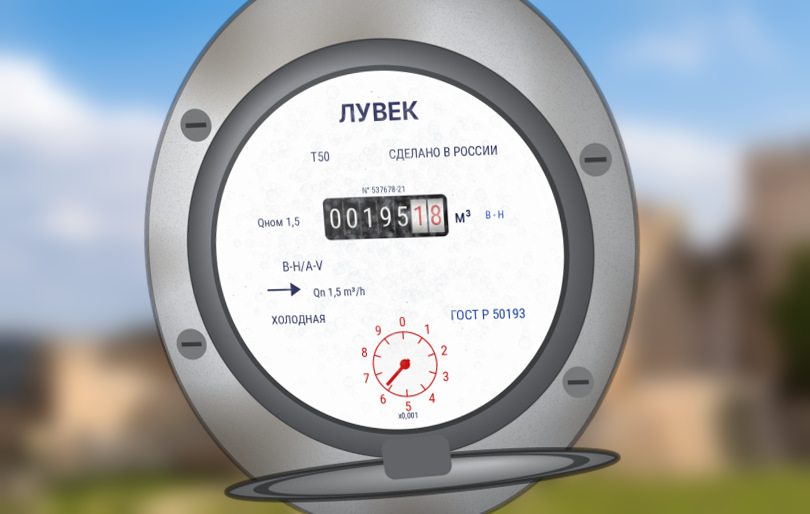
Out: 195.186m³
